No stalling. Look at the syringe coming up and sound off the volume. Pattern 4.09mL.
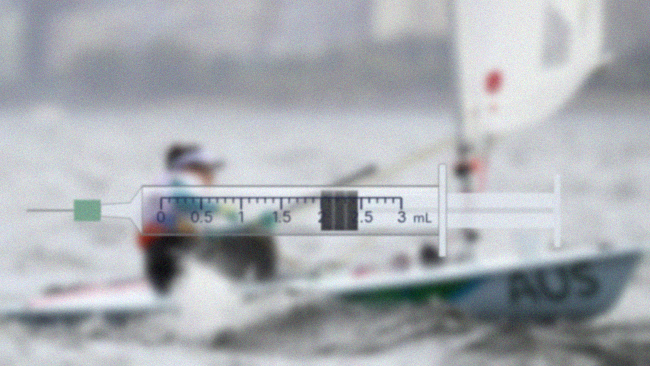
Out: 2mL
